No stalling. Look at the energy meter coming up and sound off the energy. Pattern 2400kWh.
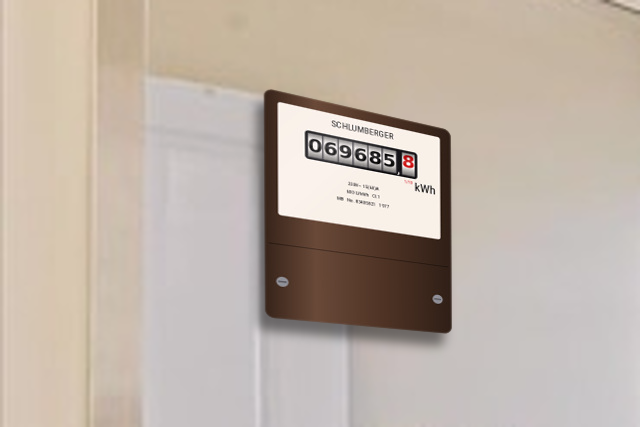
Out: 69685.8kWh
